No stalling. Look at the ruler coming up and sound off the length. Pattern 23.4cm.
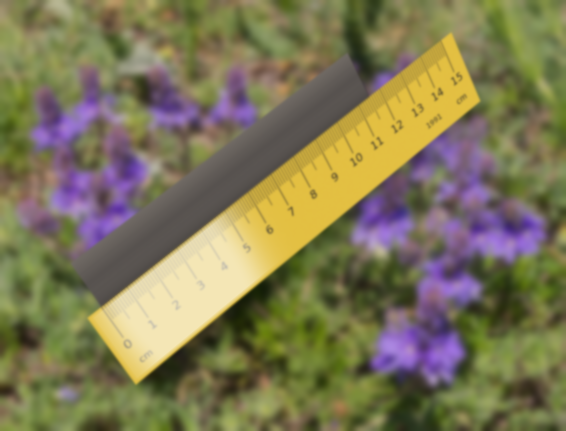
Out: 11.5cm
